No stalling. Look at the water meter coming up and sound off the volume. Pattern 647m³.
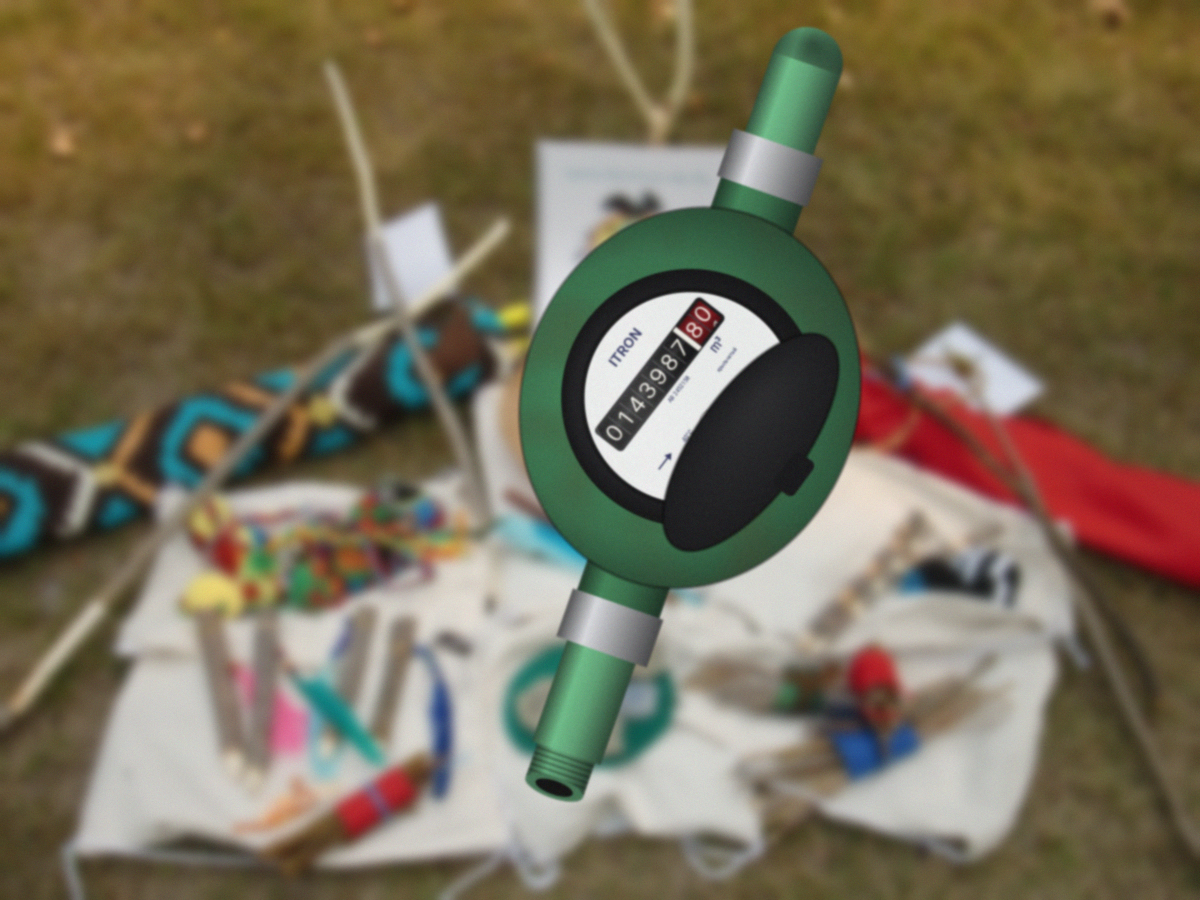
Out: 143987.80m³
